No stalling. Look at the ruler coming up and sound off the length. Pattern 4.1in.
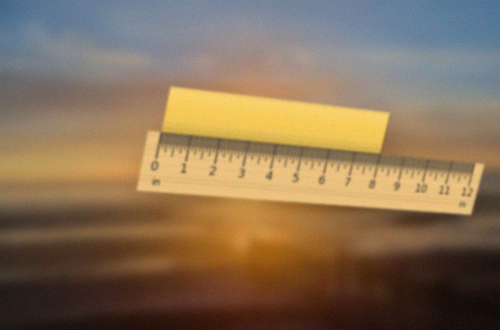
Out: 8in
